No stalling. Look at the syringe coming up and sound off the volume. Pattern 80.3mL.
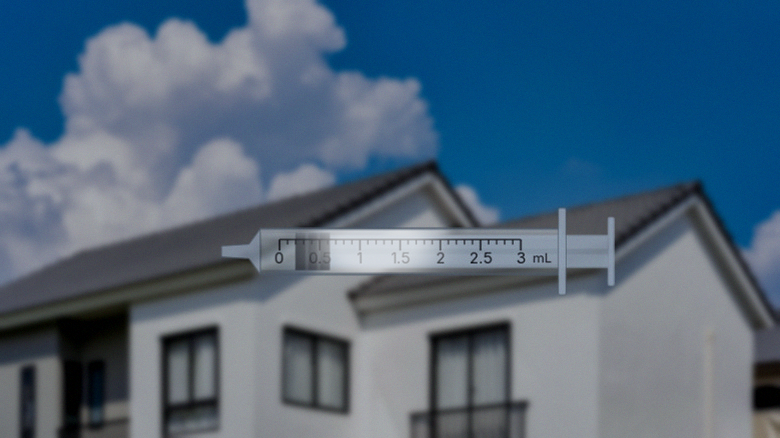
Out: 0.2mL
